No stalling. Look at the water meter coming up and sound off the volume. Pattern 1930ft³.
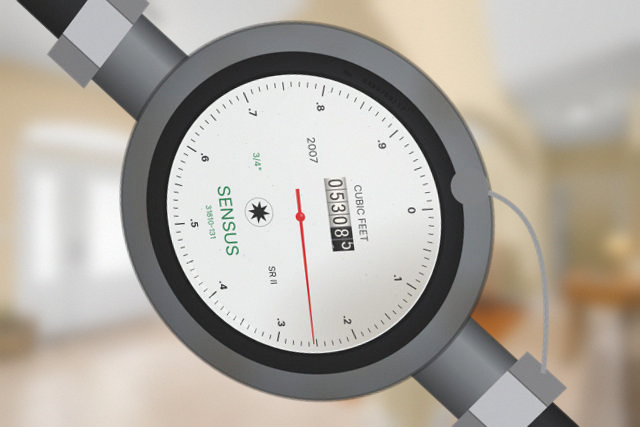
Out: 53085.25ft³
